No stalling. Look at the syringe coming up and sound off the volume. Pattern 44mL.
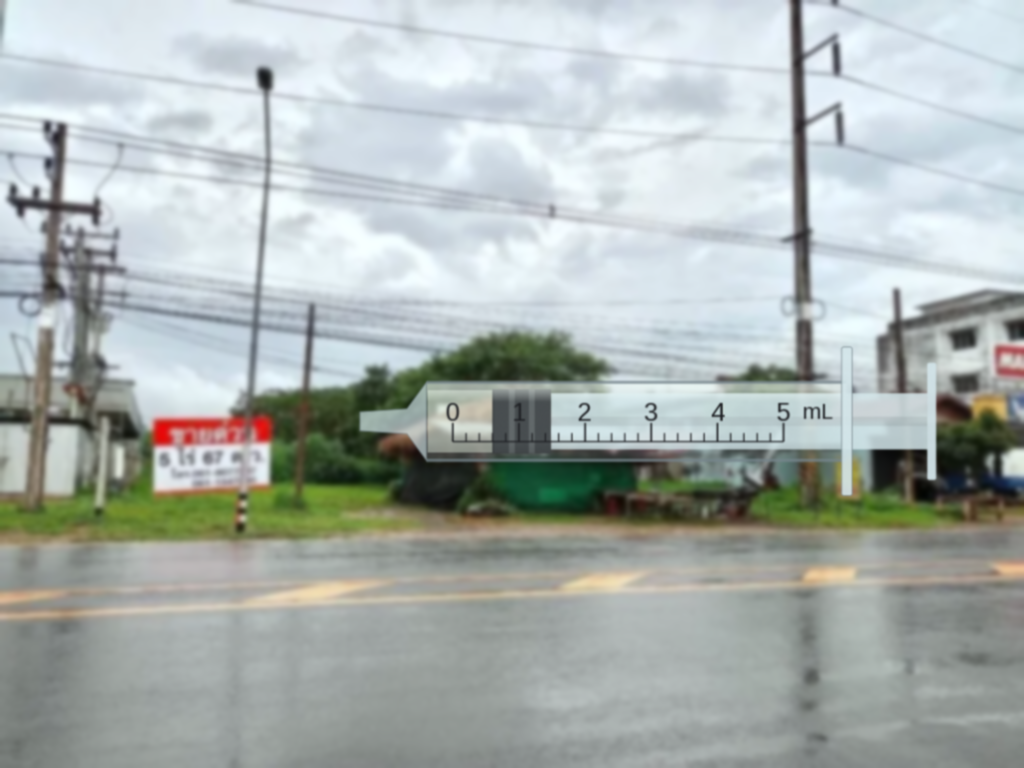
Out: 0.6mL
